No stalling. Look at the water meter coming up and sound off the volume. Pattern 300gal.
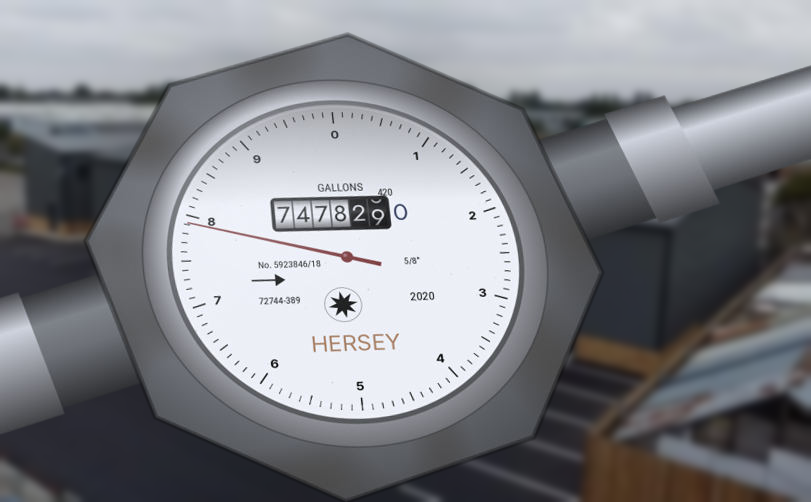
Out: 7478287.9gal
